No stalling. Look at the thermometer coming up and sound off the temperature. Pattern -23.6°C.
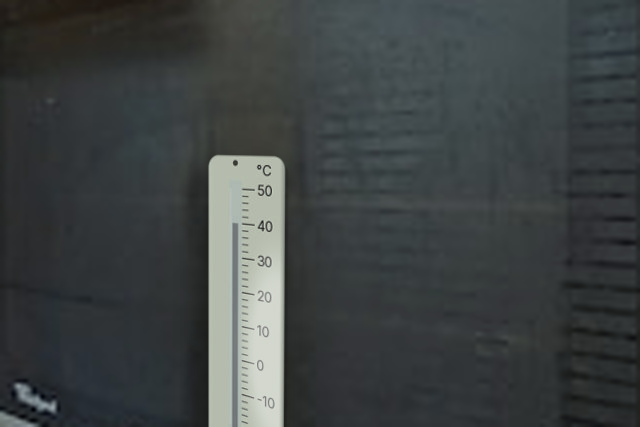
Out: 40°C
